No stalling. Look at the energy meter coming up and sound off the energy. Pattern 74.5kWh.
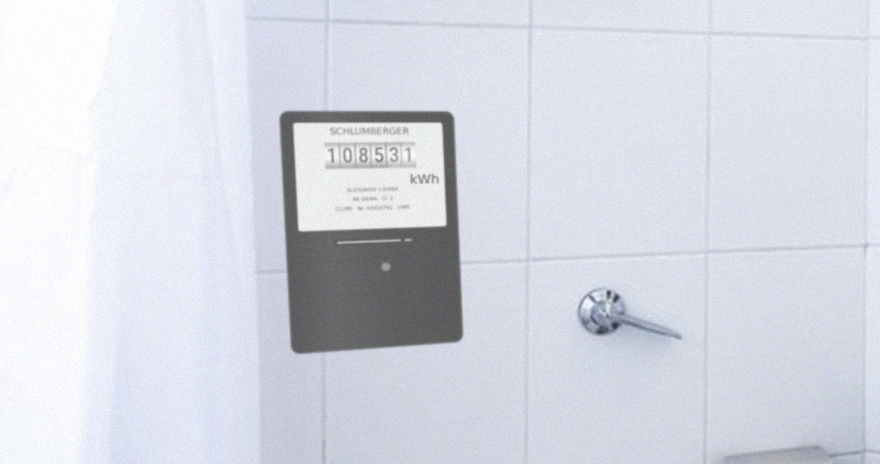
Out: 108531kWh
